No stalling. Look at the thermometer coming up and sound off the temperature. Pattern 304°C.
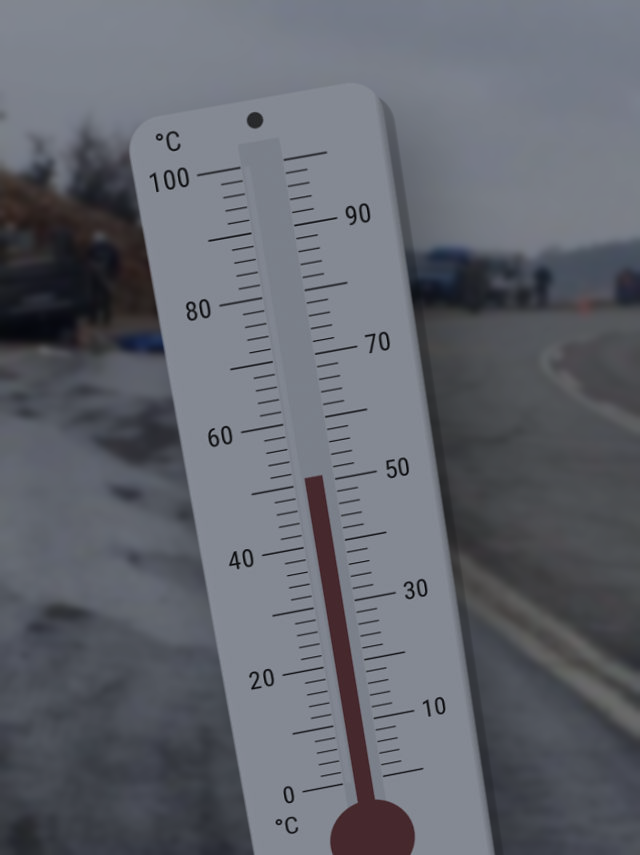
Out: 51°C
